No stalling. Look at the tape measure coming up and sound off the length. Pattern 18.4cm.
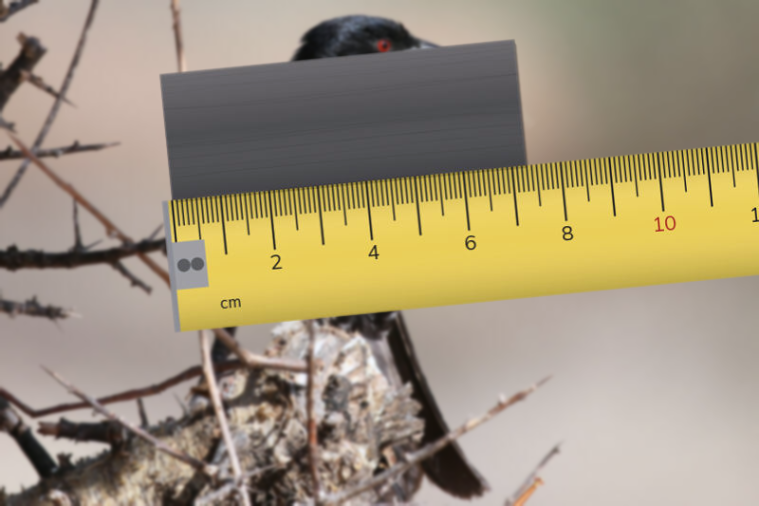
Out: 7.3cm
